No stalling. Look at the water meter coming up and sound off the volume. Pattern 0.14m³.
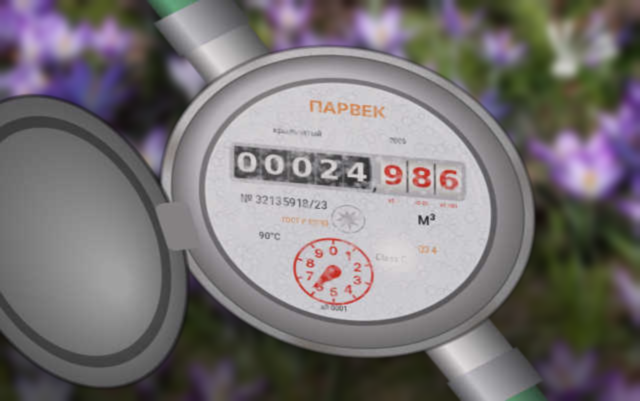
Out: 24.9866m³
